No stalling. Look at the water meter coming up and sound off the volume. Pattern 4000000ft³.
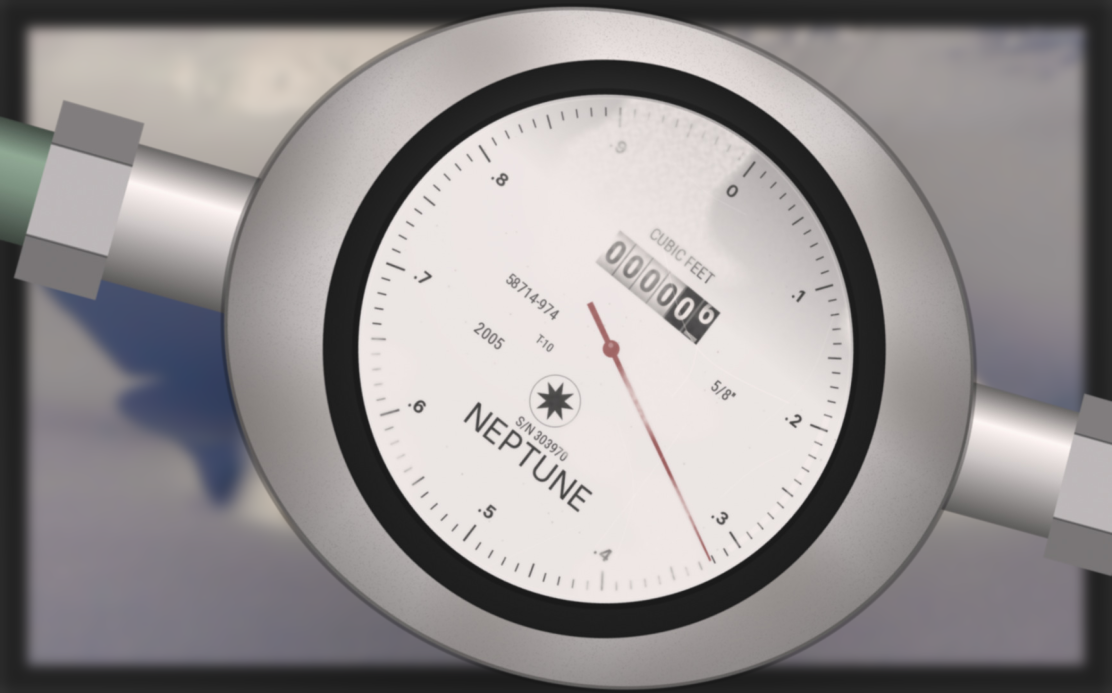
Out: 6.32ft³
